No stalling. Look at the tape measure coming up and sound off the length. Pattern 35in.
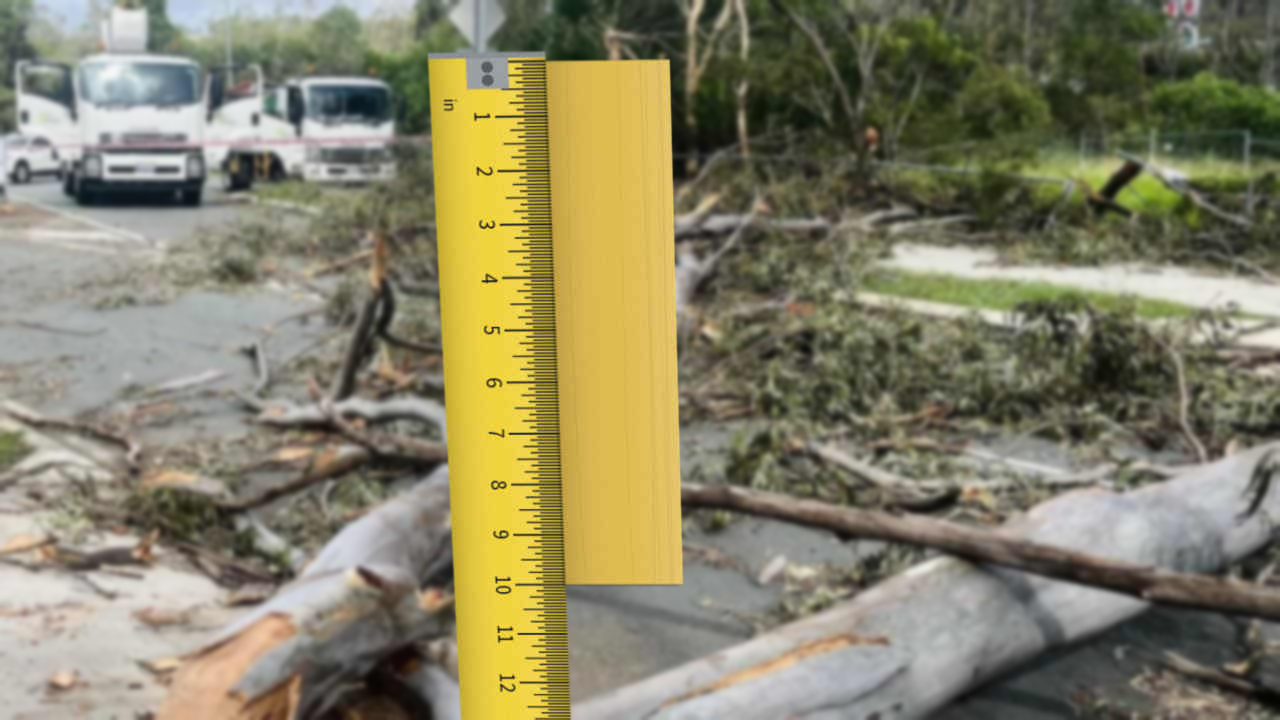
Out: 10in
